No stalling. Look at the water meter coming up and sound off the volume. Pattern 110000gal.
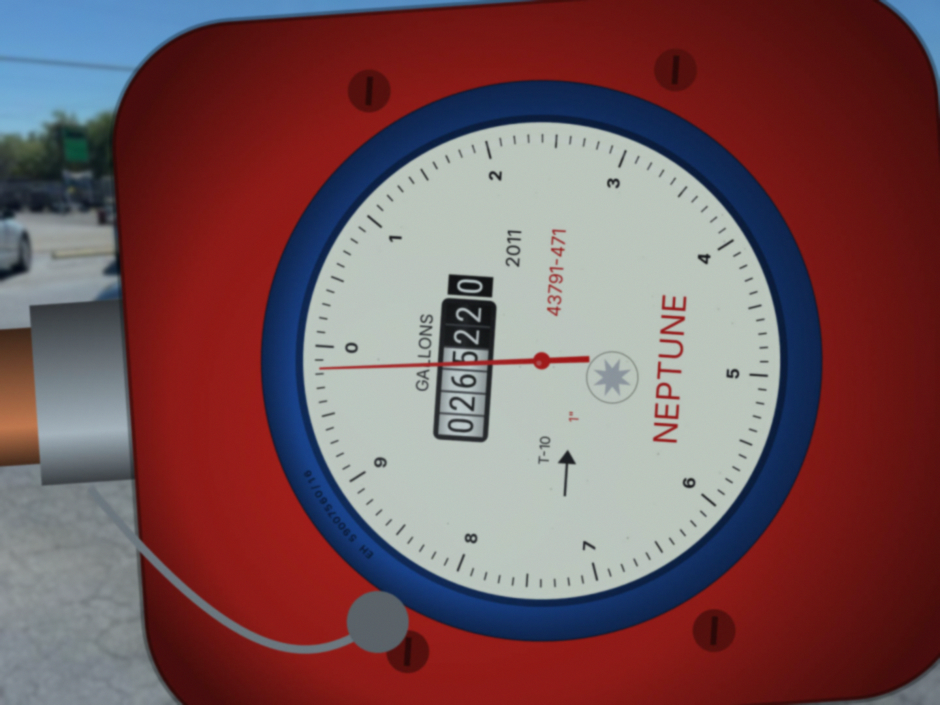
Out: 265219.8gal
